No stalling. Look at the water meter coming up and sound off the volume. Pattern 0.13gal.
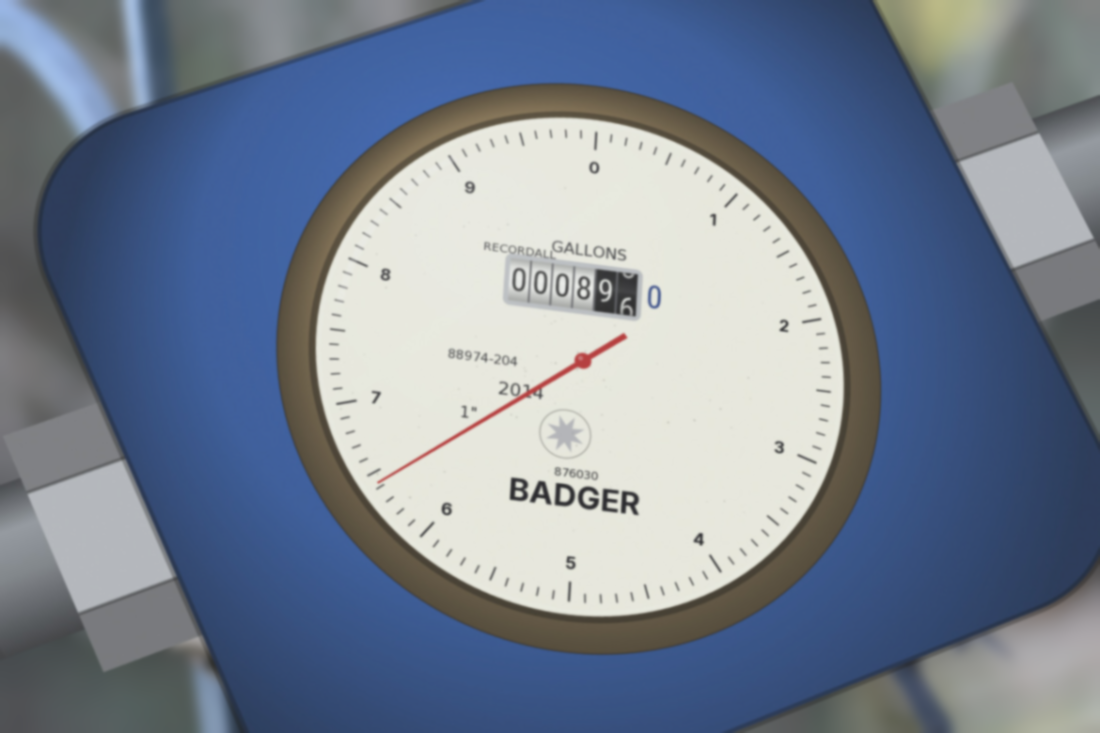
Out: 8956.4gal
